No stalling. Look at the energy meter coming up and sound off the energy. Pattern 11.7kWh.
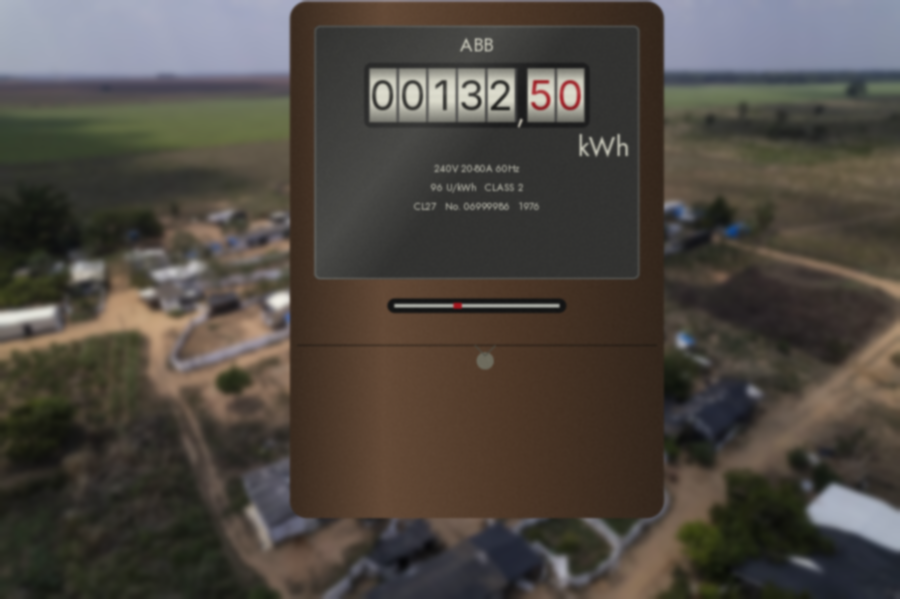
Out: 132.50kWh
